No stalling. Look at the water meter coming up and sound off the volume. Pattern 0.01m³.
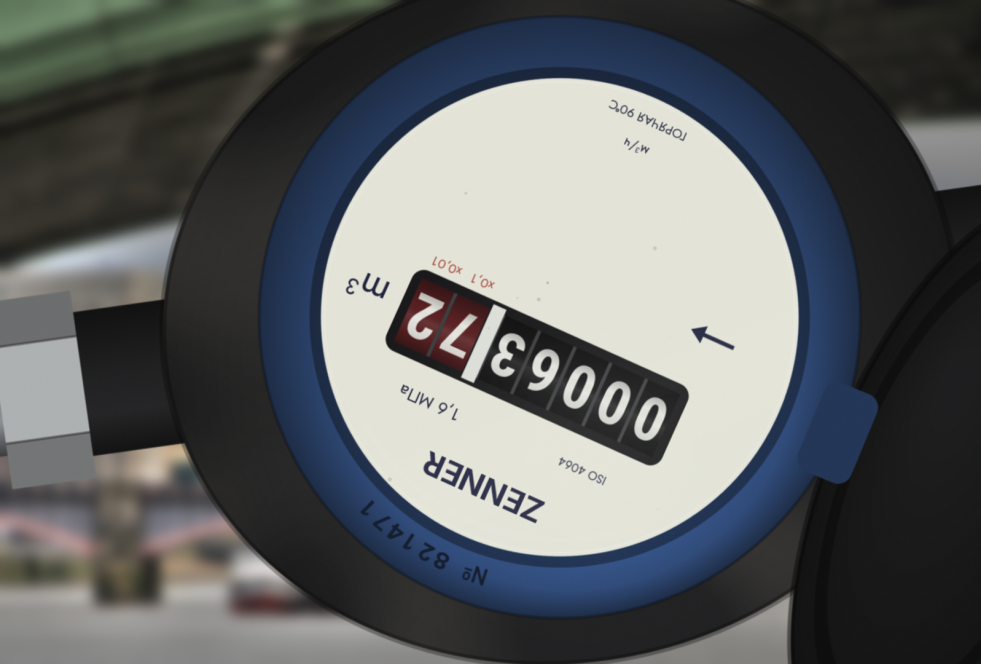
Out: 63.72m³
